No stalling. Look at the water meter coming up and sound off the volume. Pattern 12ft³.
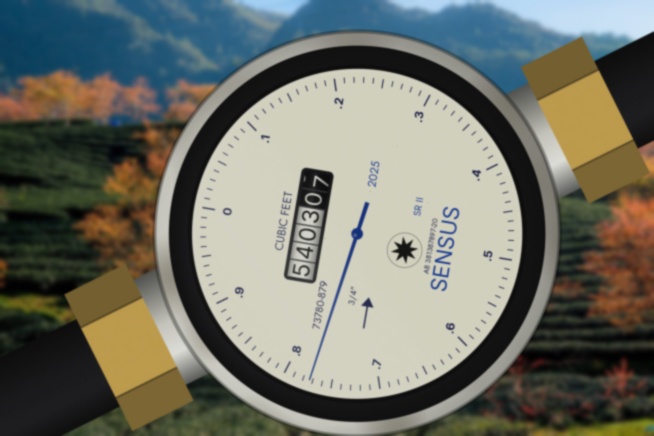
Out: 540306.77ft³
